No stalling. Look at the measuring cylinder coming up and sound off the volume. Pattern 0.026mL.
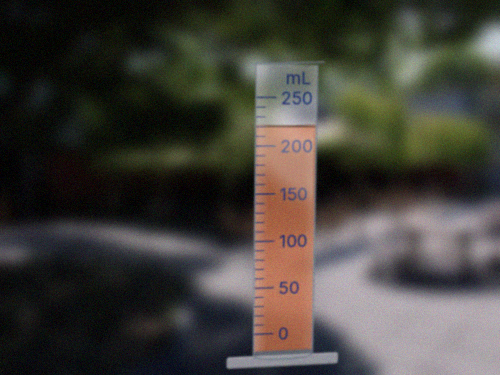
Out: 220mL
